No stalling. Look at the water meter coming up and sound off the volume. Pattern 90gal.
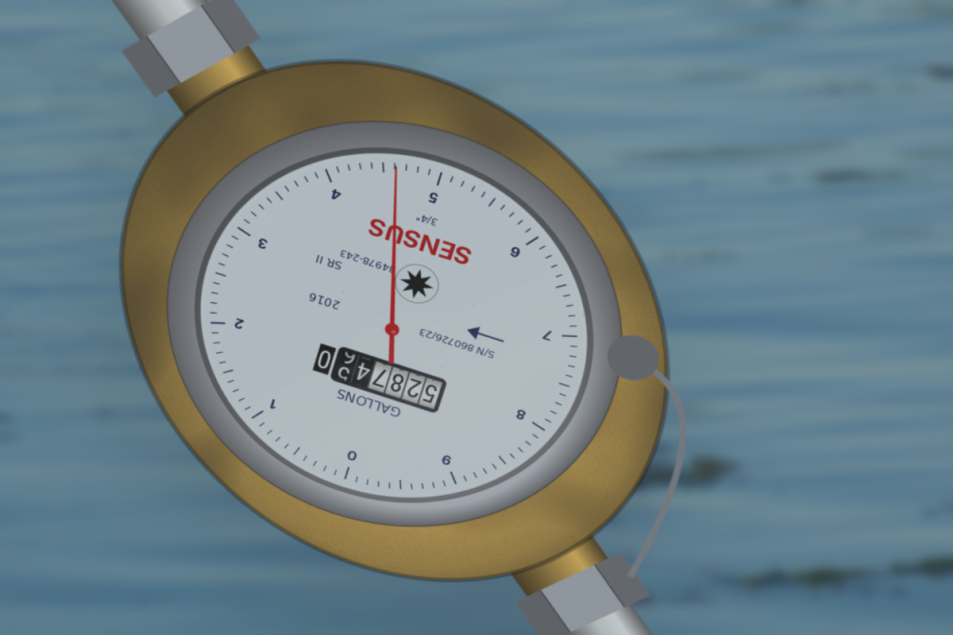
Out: 5287454.6gal
